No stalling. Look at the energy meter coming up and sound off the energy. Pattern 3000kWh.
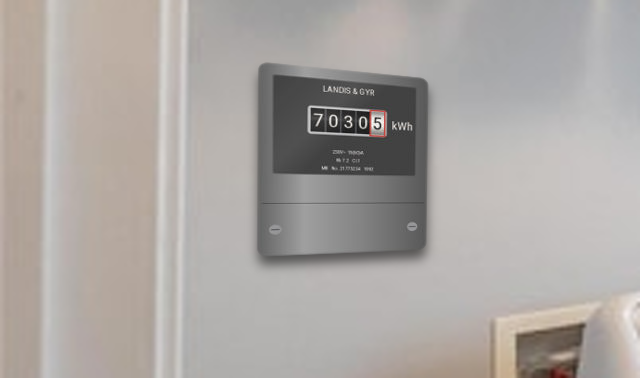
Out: 7030.5kWh
